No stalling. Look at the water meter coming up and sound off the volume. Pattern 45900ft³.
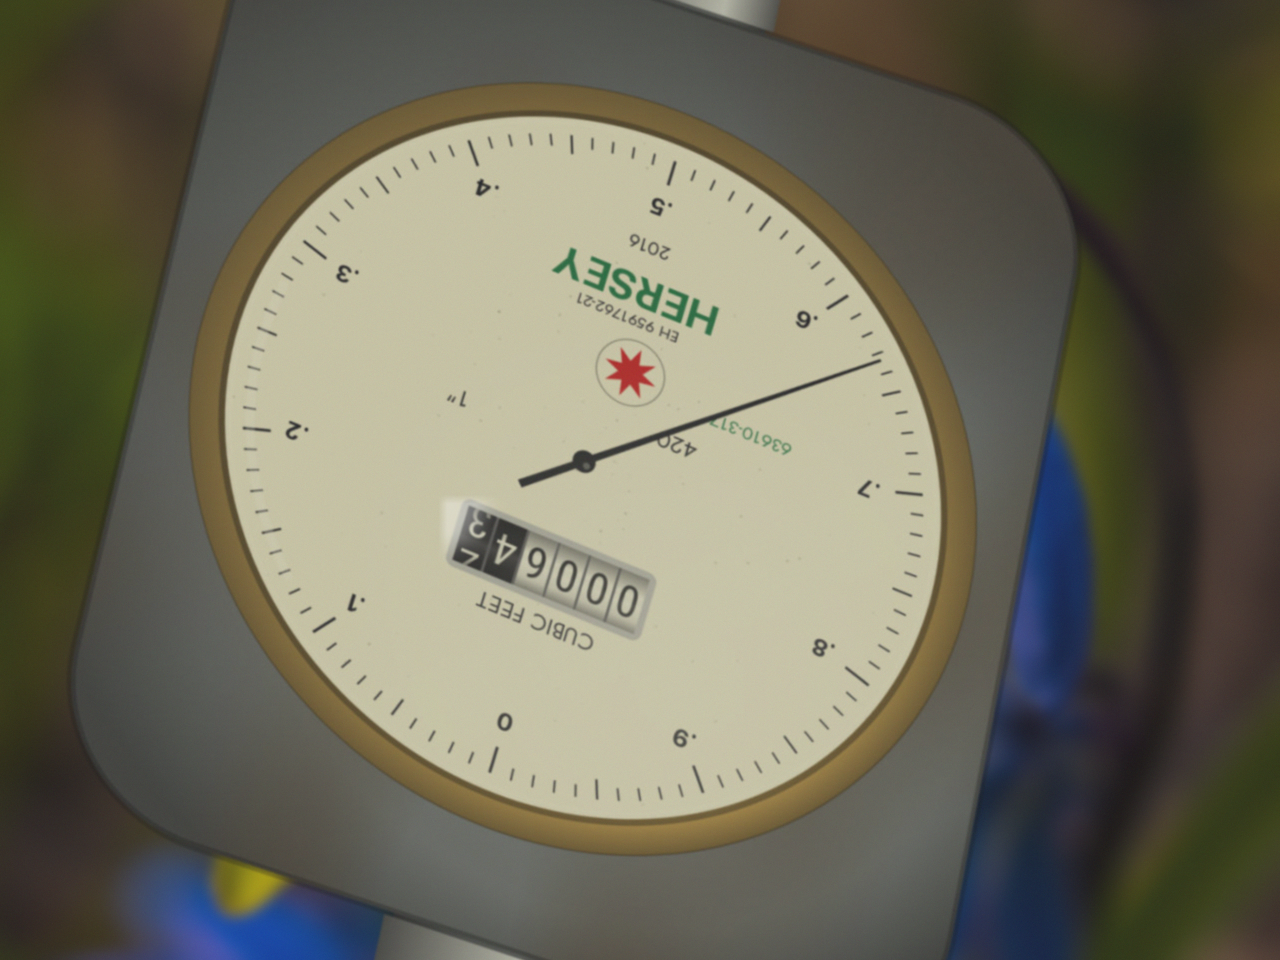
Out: 642.63ft³
